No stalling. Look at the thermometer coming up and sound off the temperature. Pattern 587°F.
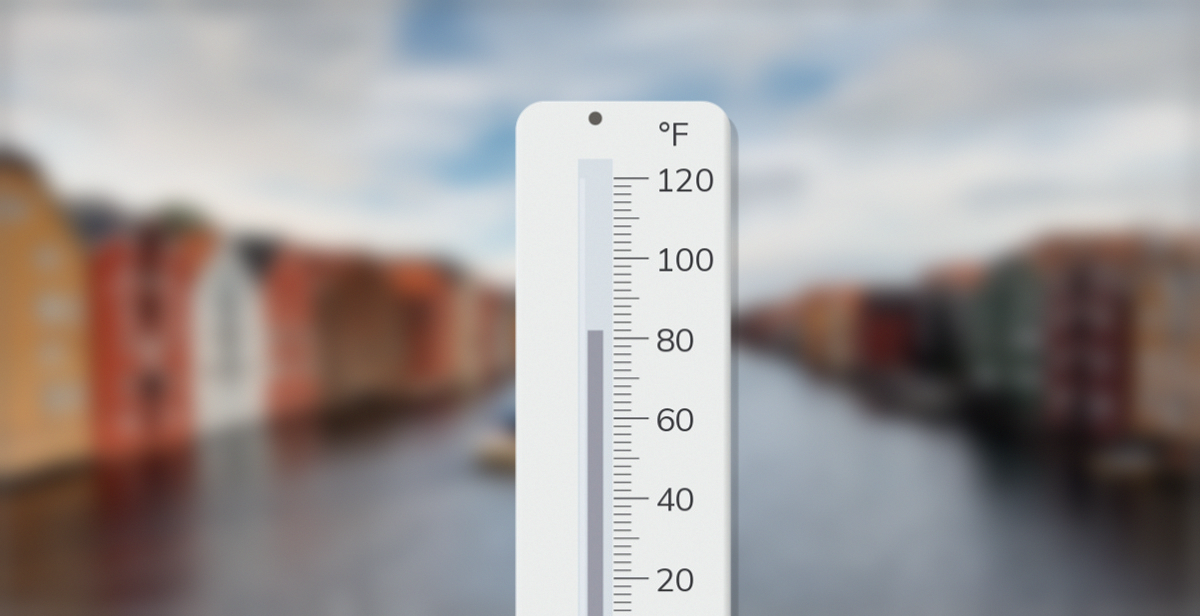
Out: 82°F
